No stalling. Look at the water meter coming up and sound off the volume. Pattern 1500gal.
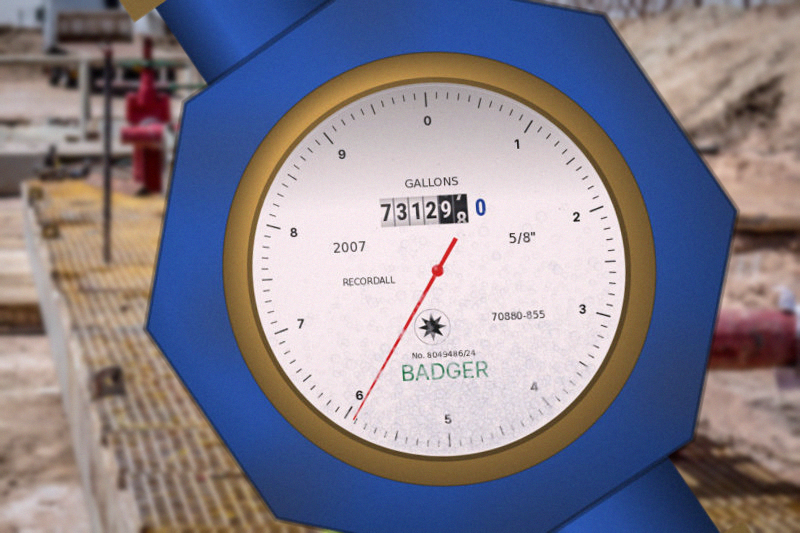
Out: 7312975.9gal
